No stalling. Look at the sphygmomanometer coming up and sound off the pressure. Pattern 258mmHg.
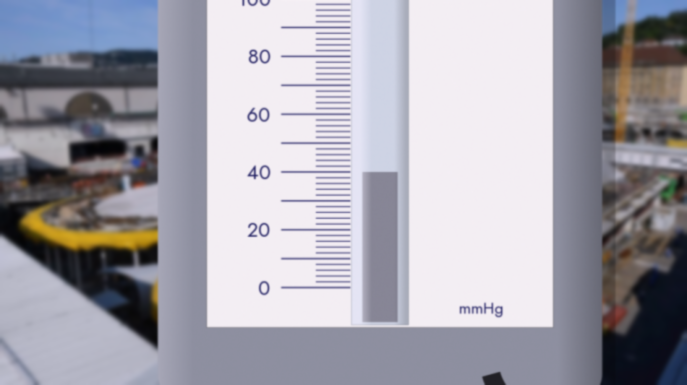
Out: 40mmHg
